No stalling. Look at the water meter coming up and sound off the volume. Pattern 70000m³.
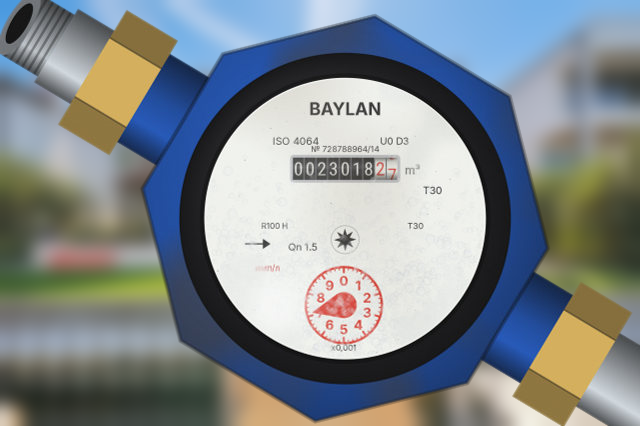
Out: 23018.267m³
